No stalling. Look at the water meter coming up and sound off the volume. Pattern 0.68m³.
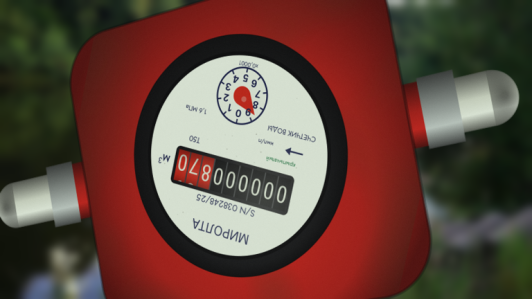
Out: 0.8698m³
